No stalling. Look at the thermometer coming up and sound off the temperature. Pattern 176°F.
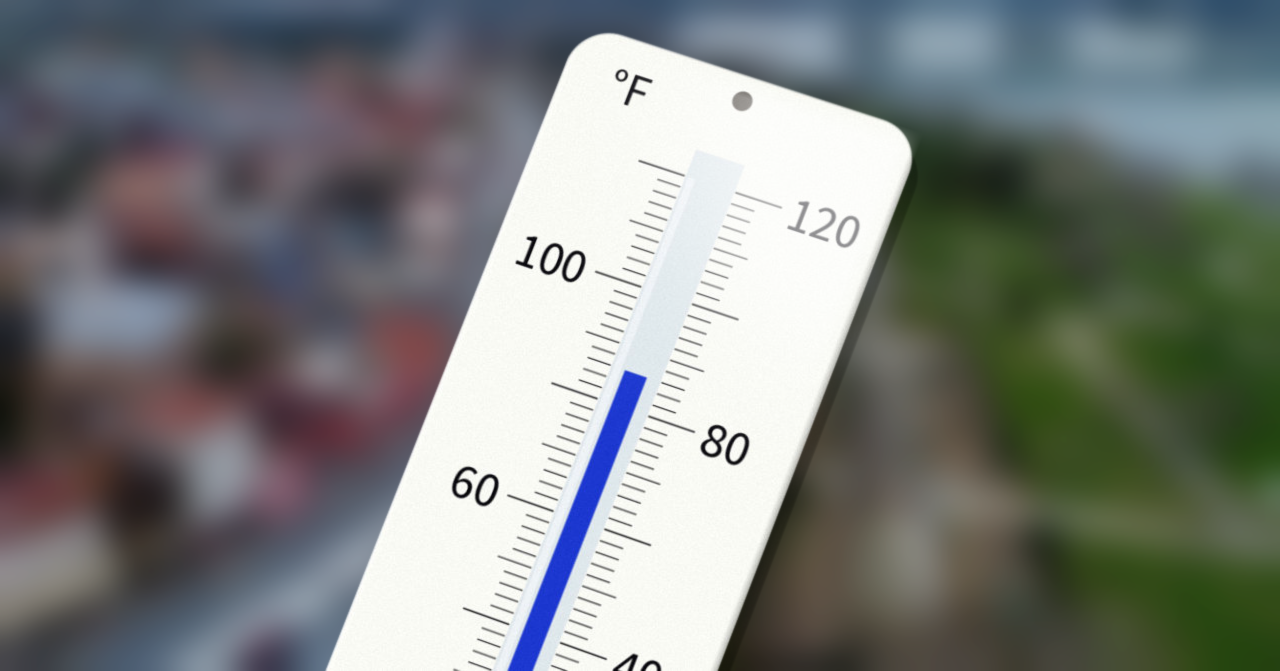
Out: 86°F
